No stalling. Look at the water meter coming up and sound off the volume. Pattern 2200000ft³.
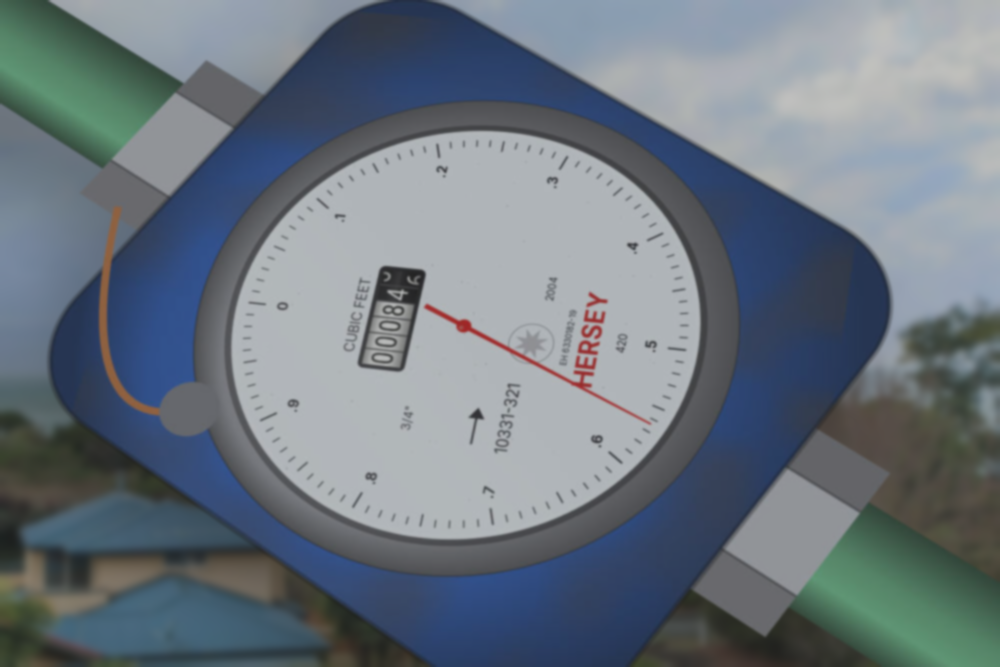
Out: 845.56ft³
